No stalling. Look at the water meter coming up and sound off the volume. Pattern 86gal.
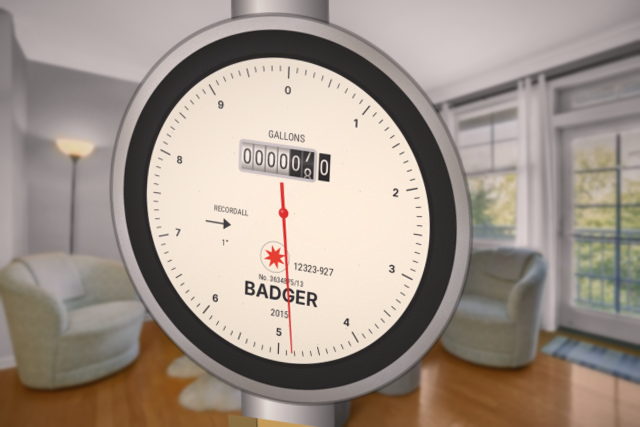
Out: 74.8gal
